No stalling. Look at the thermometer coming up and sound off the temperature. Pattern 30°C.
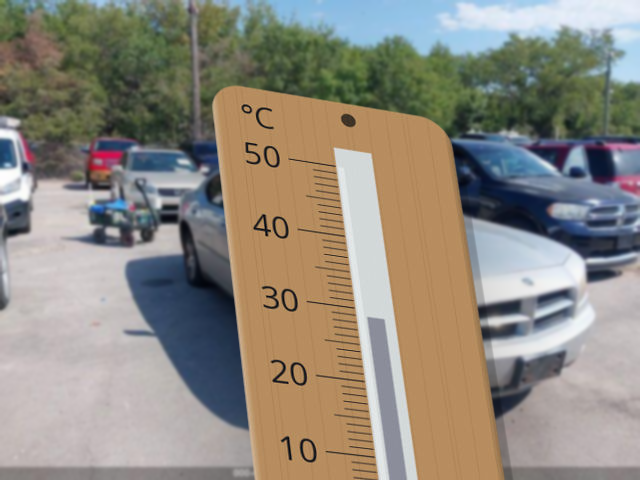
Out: 29°C
